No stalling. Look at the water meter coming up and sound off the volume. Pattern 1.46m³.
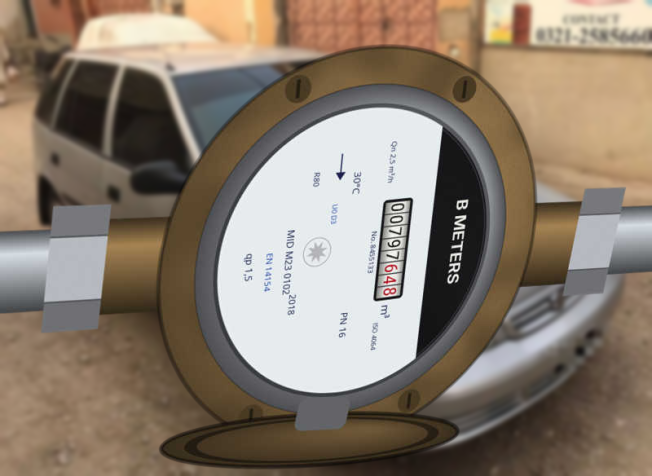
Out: 797.648m³
